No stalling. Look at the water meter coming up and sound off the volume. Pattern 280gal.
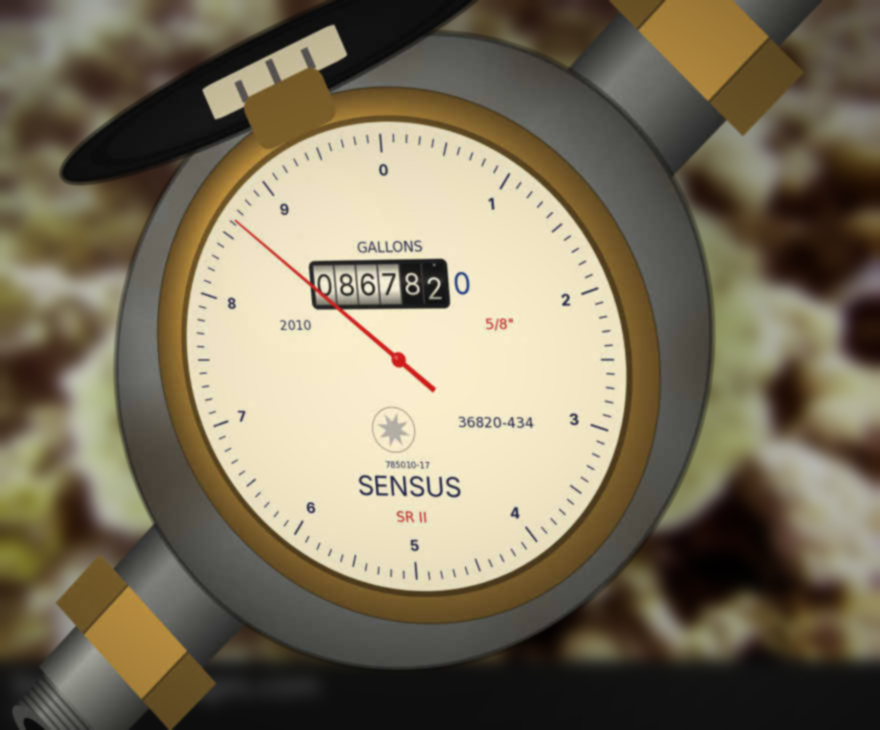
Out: 867818.6gal
